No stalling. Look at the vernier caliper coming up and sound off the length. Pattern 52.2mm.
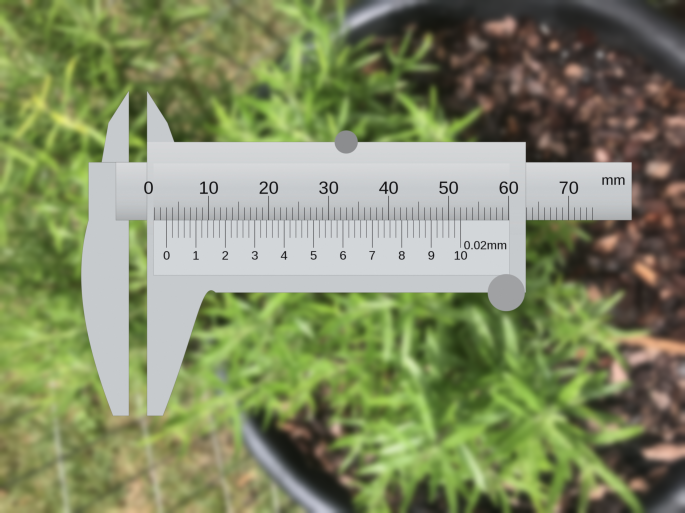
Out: 3.0mm
